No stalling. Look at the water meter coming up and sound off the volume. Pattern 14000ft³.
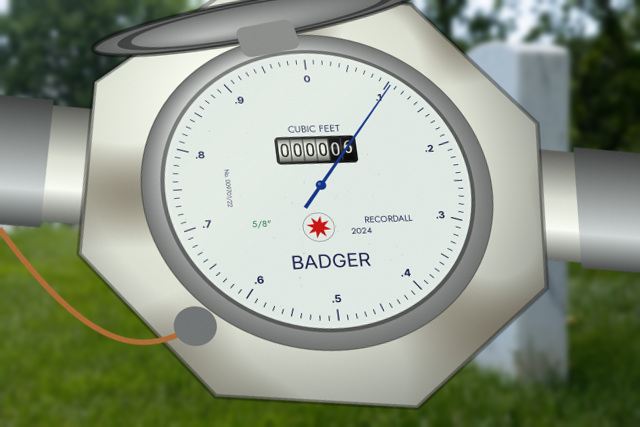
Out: 6.10ft³
